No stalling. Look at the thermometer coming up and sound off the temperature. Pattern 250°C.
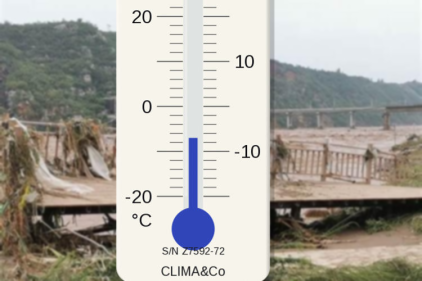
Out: -7°C
